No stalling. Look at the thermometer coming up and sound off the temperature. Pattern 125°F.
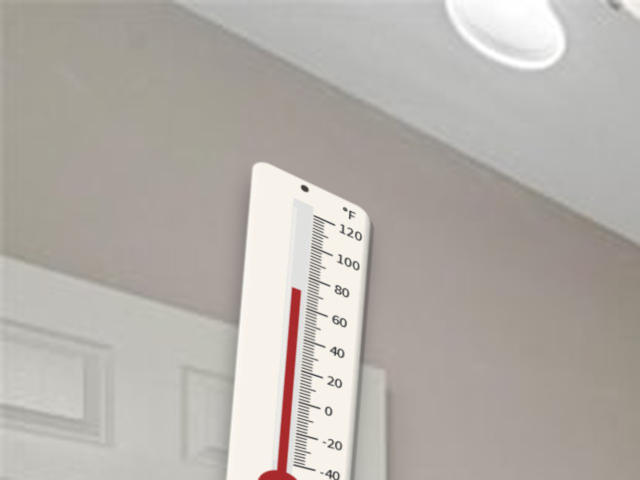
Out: 70°F
